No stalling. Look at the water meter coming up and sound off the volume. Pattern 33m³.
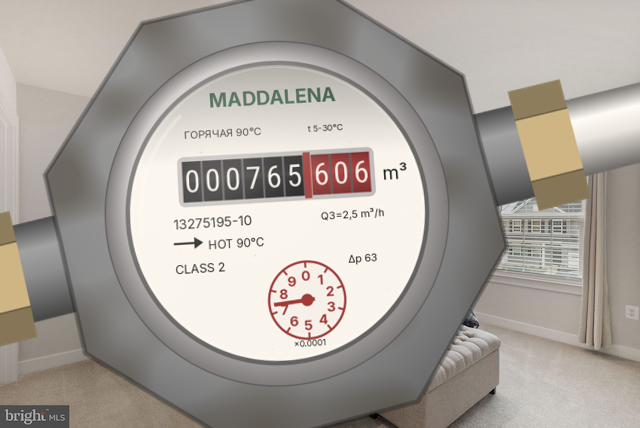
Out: 765.6067m³
